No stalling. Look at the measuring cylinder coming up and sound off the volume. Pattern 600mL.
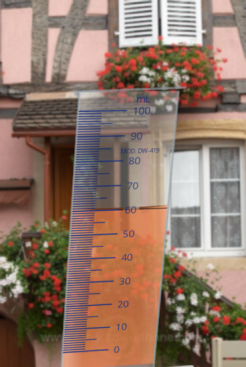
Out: 60mL
